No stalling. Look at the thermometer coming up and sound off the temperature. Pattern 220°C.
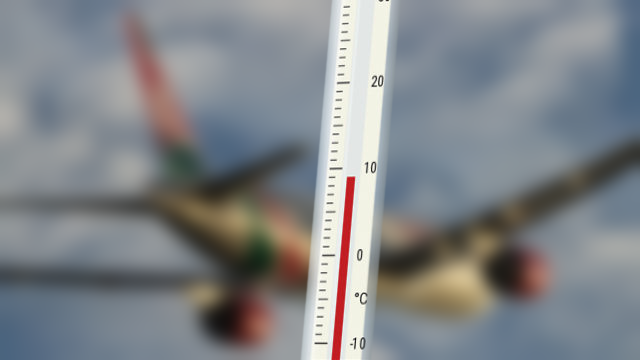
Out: 9°C
